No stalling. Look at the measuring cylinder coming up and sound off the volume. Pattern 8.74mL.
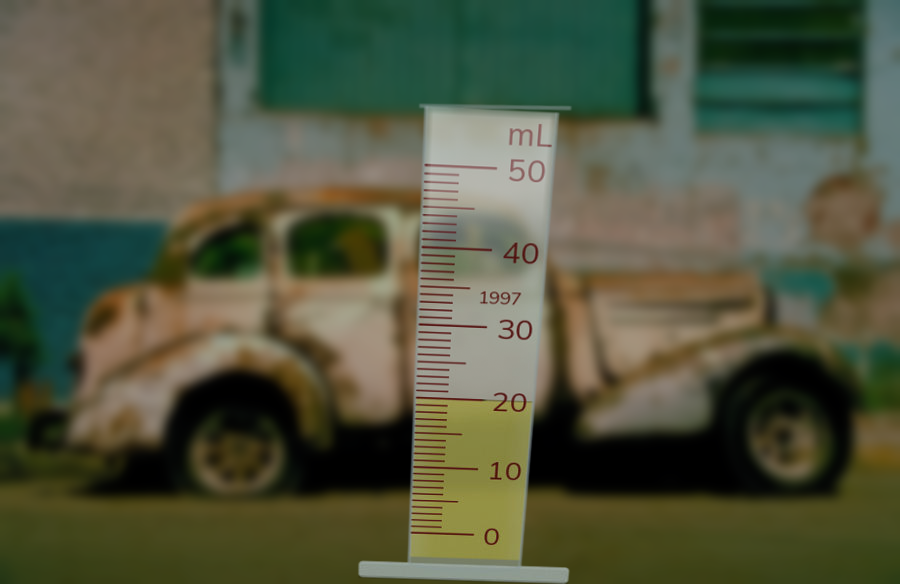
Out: 20mL
